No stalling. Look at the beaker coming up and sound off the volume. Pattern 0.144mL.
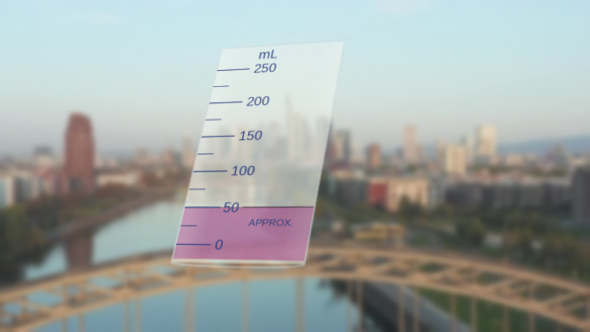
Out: 50mL
